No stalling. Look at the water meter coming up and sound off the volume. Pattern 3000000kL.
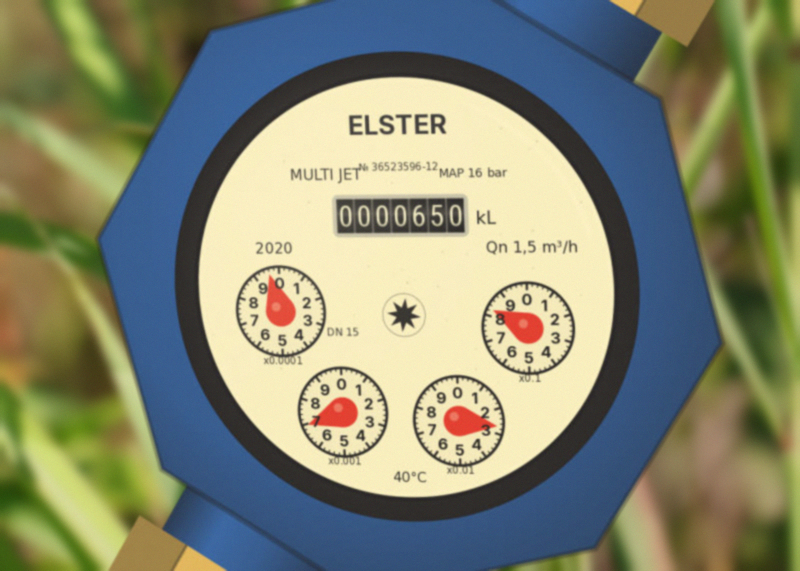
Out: 650.8269kL
